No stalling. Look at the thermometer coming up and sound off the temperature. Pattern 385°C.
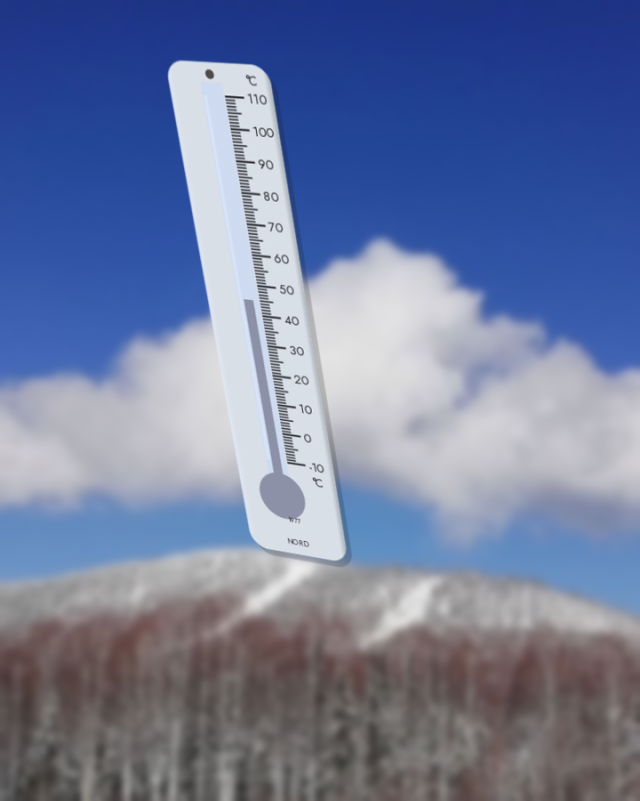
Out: 45°C
